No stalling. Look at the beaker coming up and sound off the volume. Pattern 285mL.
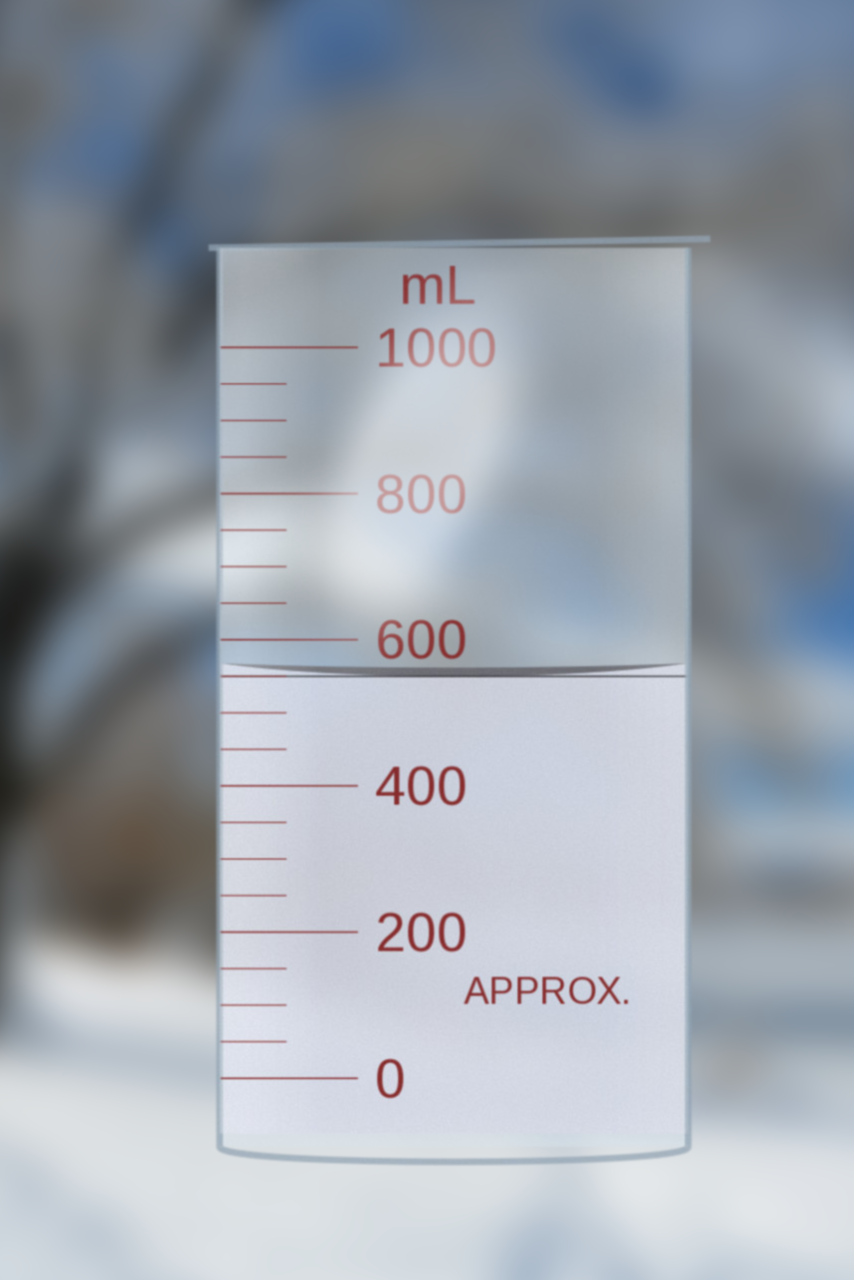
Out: 550mL
